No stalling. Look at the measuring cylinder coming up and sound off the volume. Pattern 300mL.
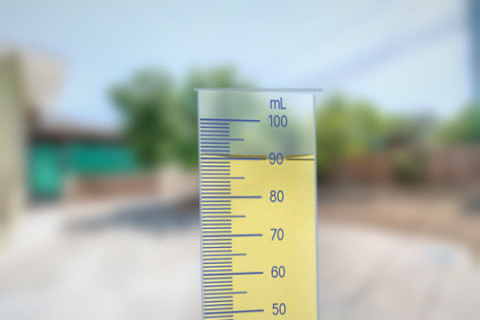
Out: 90mL
